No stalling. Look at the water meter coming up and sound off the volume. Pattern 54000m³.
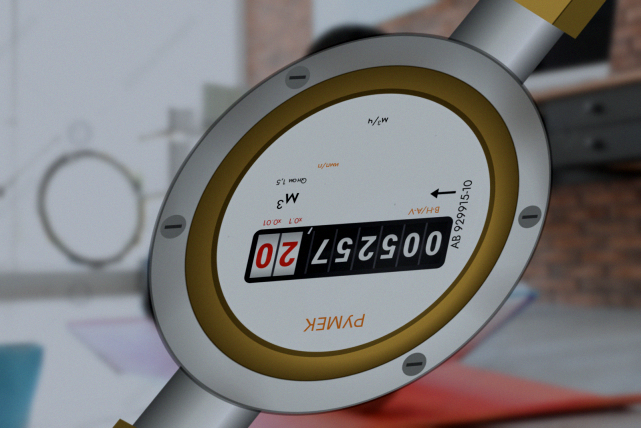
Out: 5257.20m³
